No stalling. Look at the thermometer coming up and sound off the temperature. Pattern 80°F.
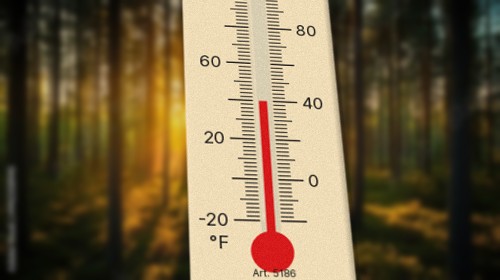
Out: 40°F
